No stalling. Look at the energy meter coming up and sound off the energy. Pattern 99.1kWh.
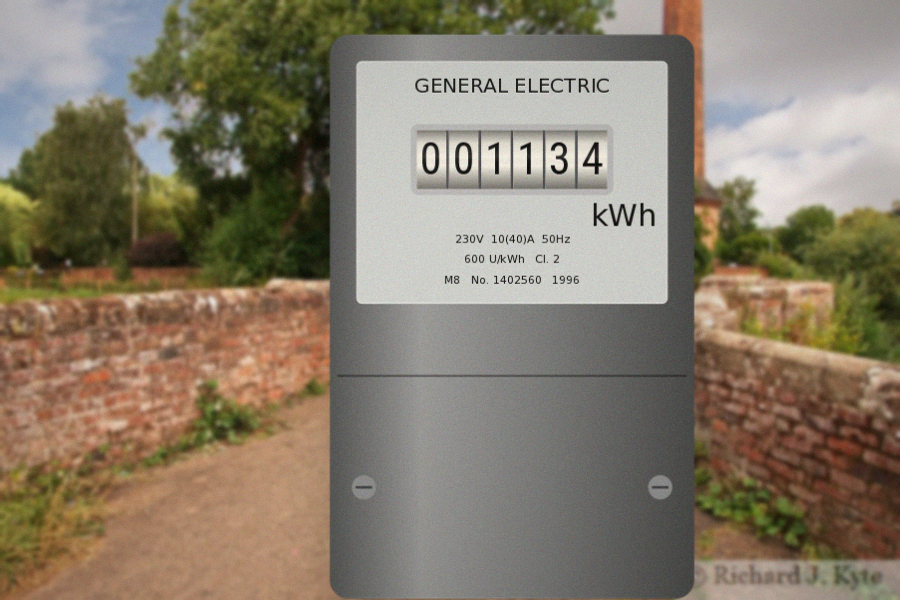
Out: 1134kWh
